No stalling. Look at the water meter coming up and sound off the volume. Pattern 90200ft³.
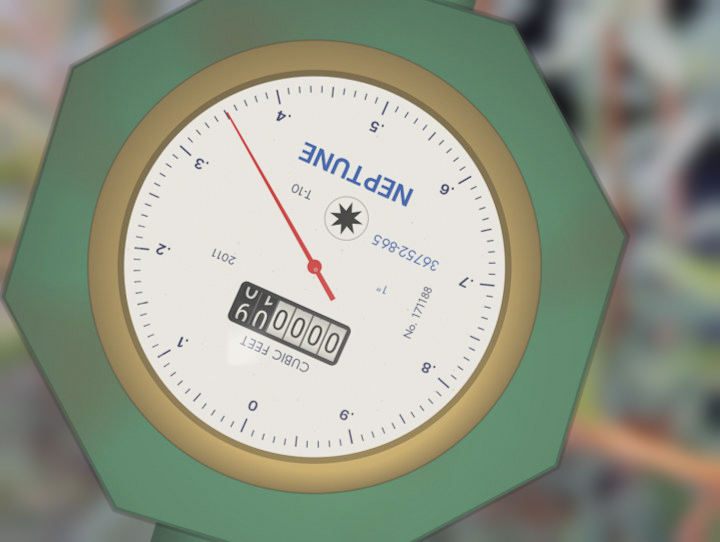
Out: 9.35ft³
